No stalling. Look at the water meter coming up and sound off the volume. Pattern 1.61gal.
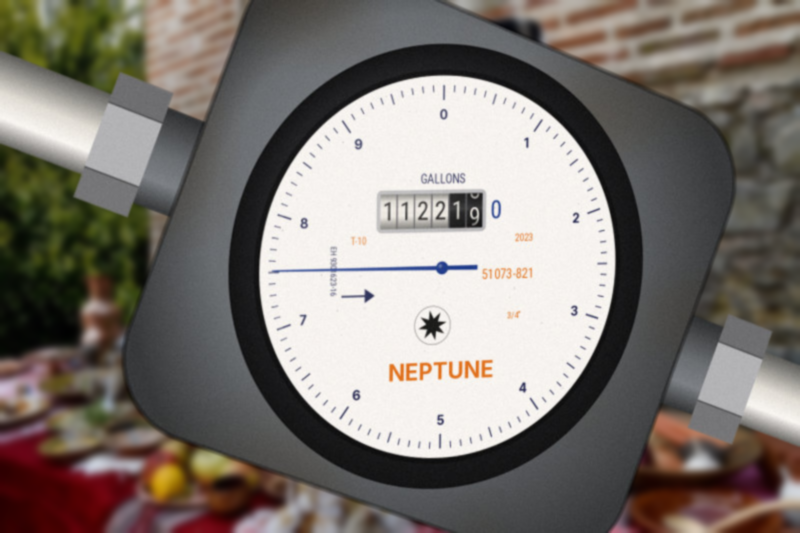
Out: 1122187.5gal
